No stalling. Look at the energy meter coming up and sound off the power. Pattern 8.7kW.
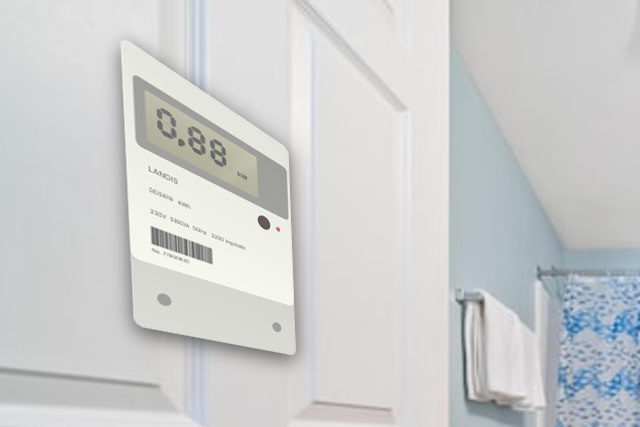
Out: 0.88kW
